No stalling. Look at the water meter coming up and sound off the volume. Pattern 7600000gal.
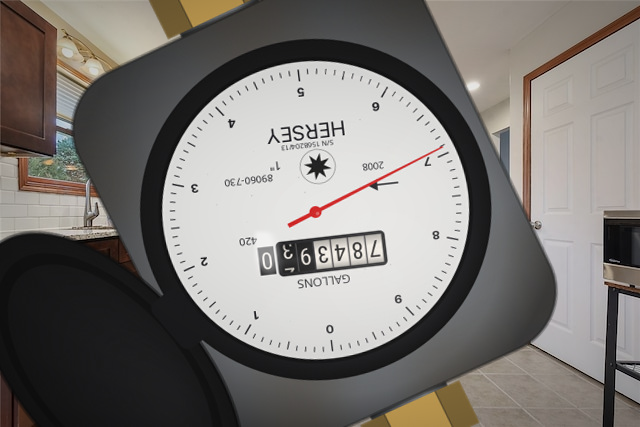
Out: 7843926.9gal
